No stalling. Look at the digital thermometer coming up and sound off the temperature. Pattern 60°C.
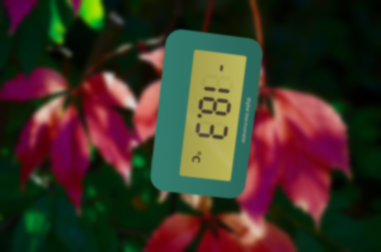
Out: -18.3°C
